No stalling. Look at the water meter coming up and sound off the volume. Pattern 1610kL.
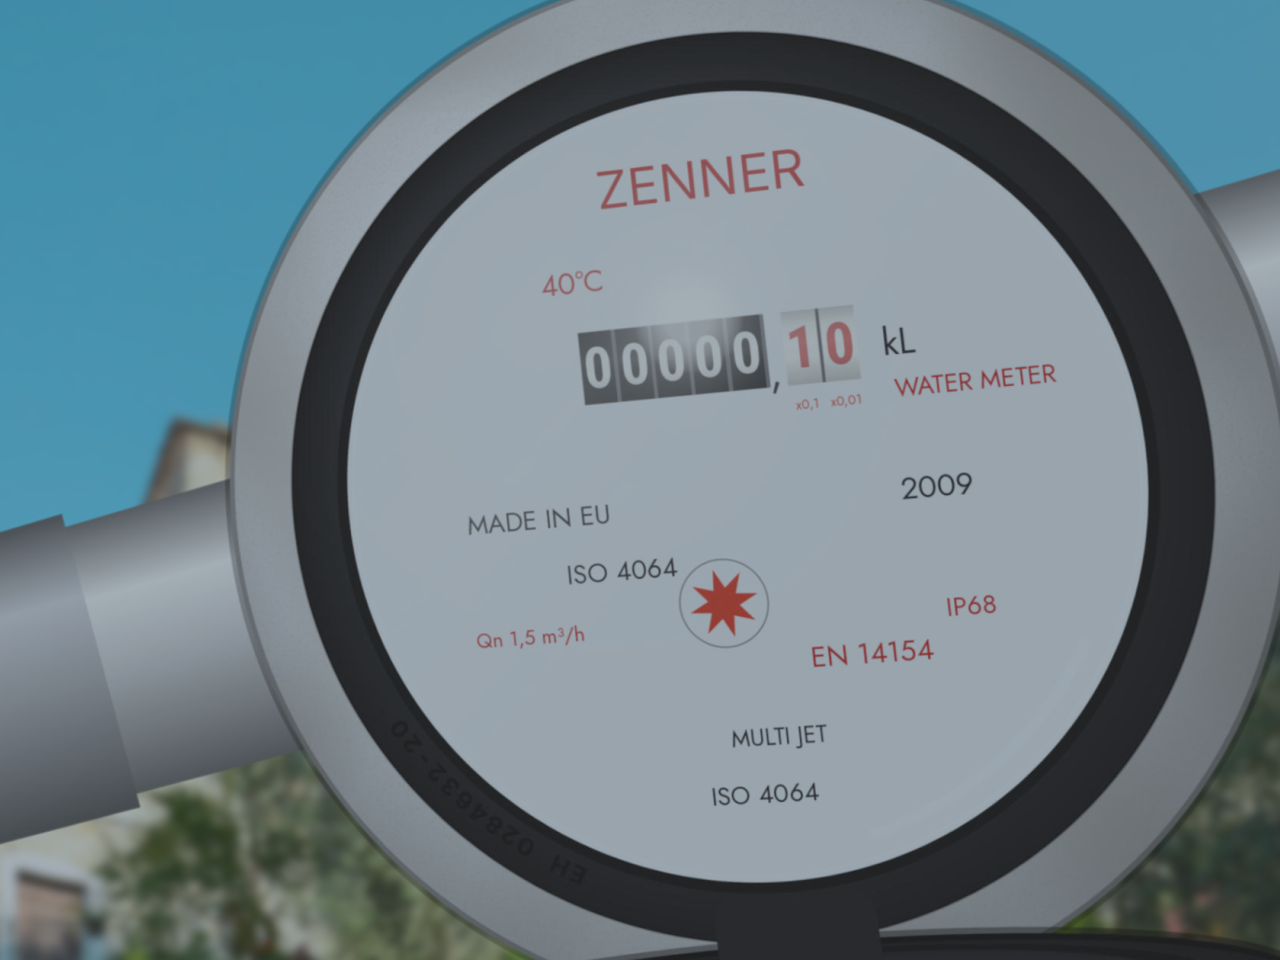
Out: 0.10kL
